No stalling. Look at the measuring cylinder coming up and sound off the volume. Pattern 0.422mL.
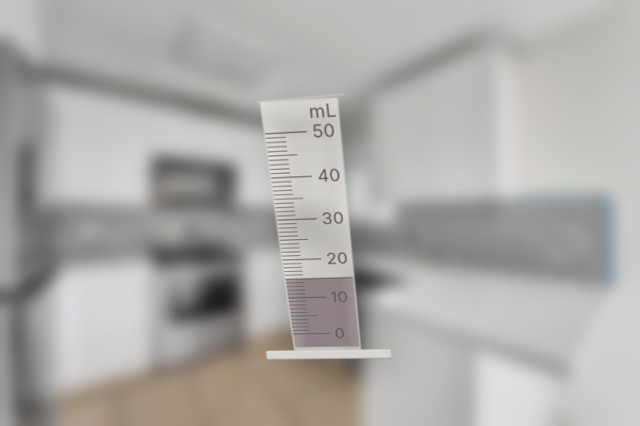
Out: 15mL
